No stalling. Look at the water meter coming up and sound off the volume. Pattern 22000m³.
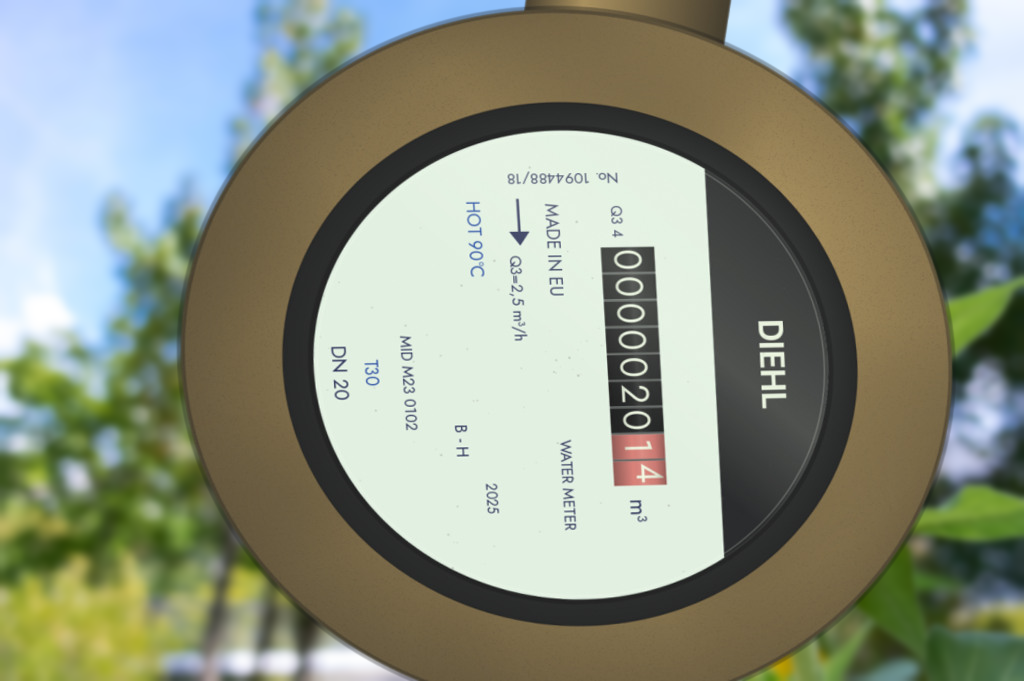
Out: 20.14m³
